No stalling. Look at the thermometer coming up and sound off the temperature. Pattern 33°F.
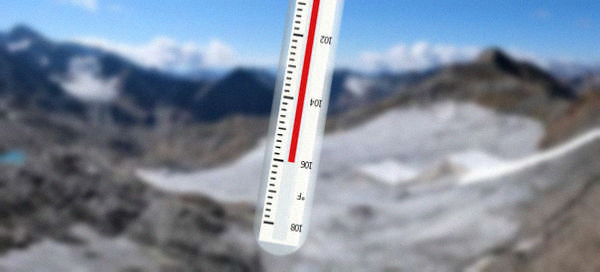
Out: 106°F
